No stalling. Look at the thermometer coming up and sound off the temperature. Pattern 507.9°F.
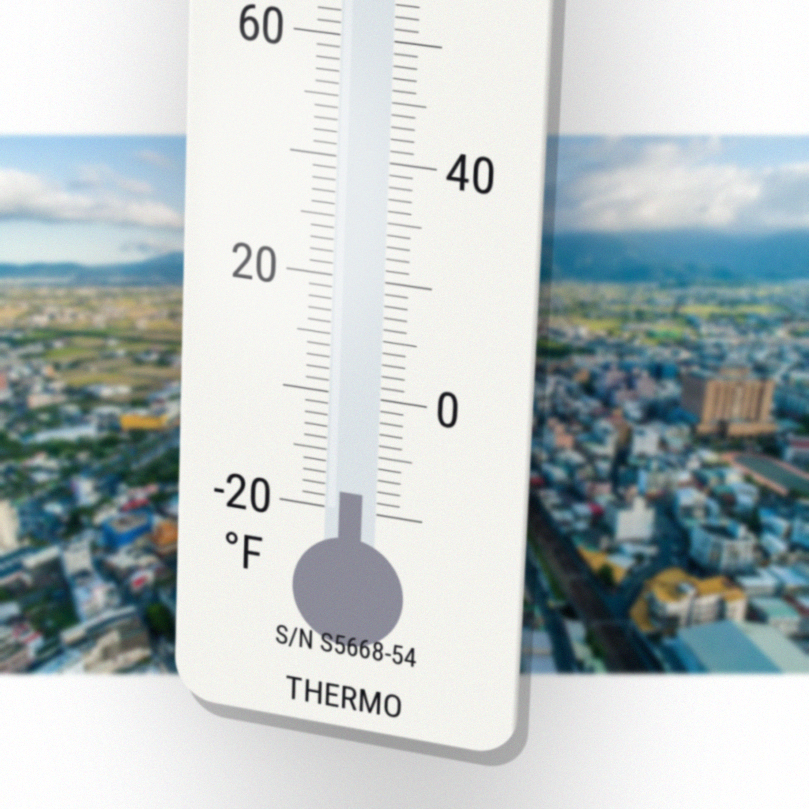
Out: -17°F
